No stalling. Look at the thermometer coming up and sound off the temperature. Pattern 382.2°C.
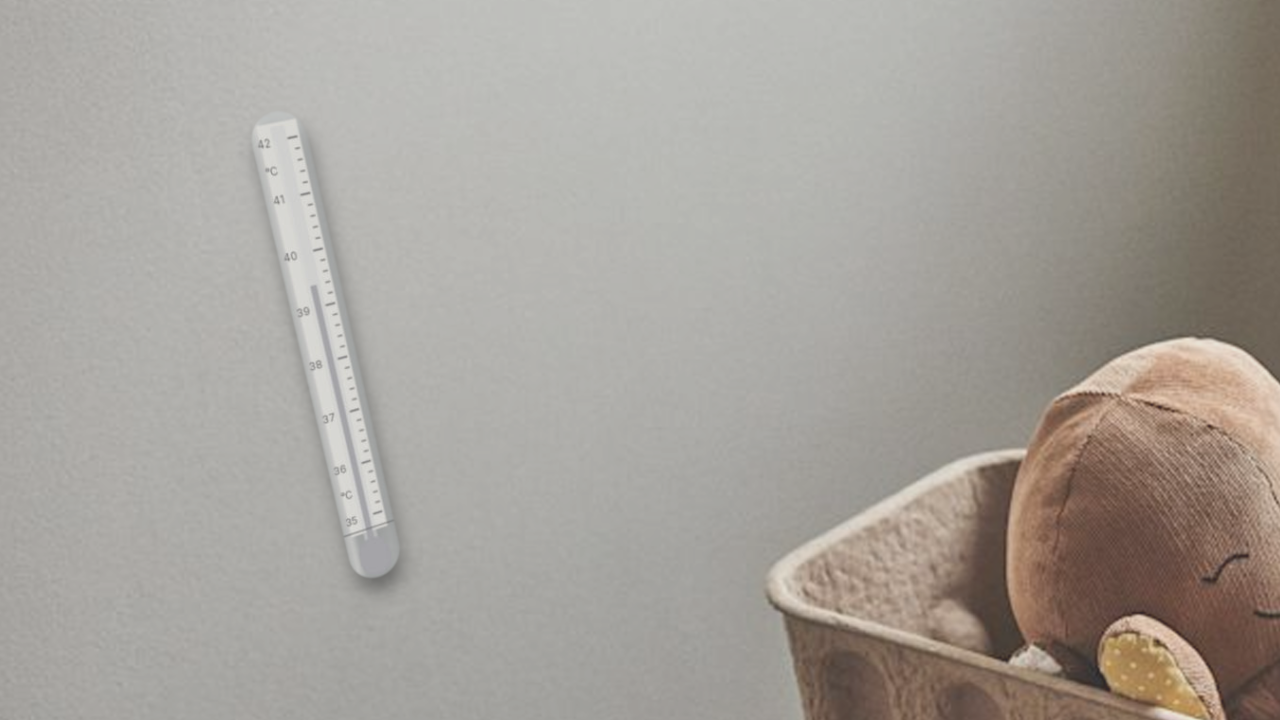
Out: 39.4°C
